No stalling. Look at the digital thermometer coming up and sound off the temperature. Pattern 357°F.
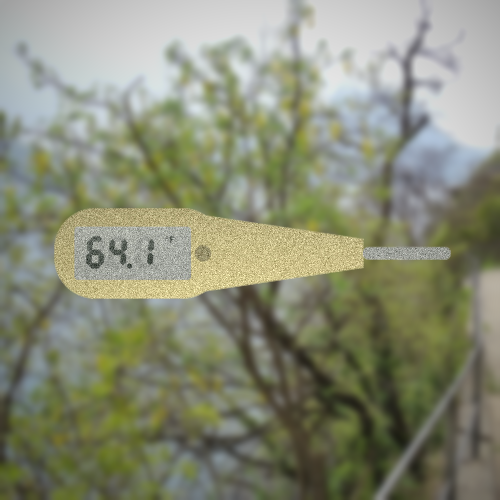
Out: 64.1°F
